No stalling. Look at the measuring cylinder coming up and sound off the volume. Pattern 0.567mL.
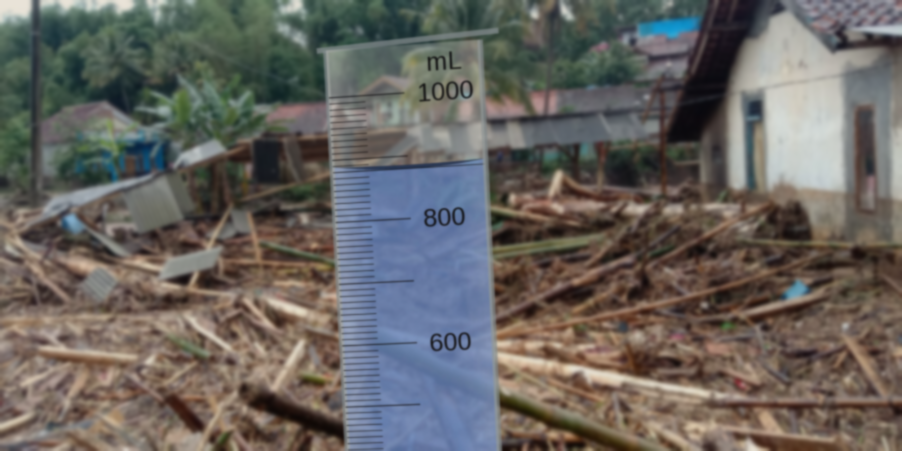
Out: 880mL
